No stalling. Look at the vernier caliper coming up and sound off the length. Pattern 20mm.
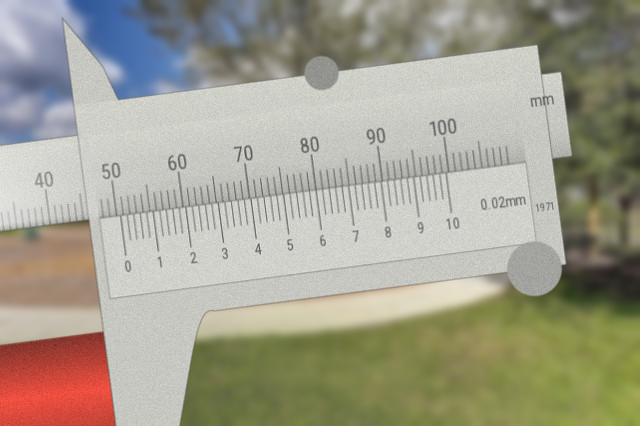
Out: 50.6mm
